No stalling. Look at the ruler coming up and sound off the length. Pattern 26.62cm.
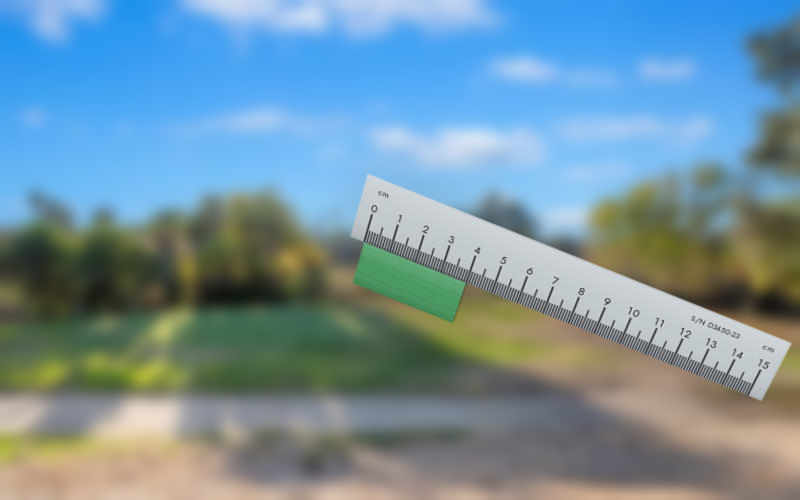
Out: 4cm
